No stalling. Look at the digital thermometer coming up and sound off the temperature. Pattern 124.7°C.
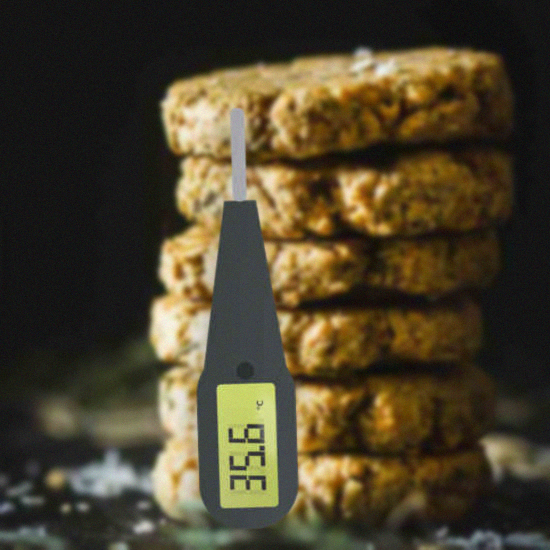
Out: 35.6°C
